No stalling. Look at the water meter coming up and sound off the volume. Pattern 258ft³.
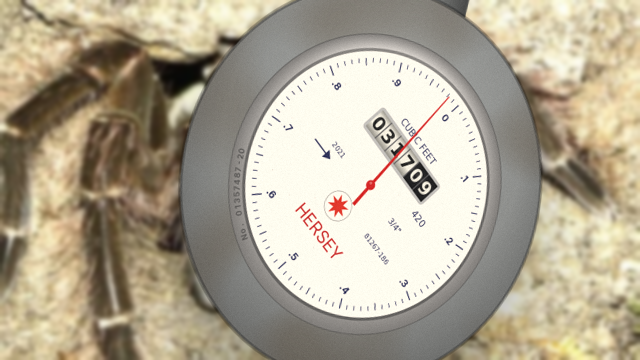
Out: 31708.98ft³
